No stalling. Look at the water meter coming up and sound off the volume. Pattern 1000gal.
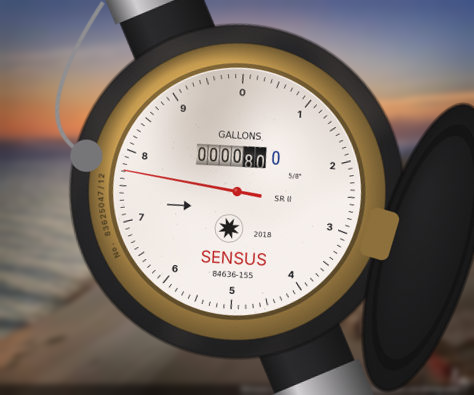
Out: 797.7gal
